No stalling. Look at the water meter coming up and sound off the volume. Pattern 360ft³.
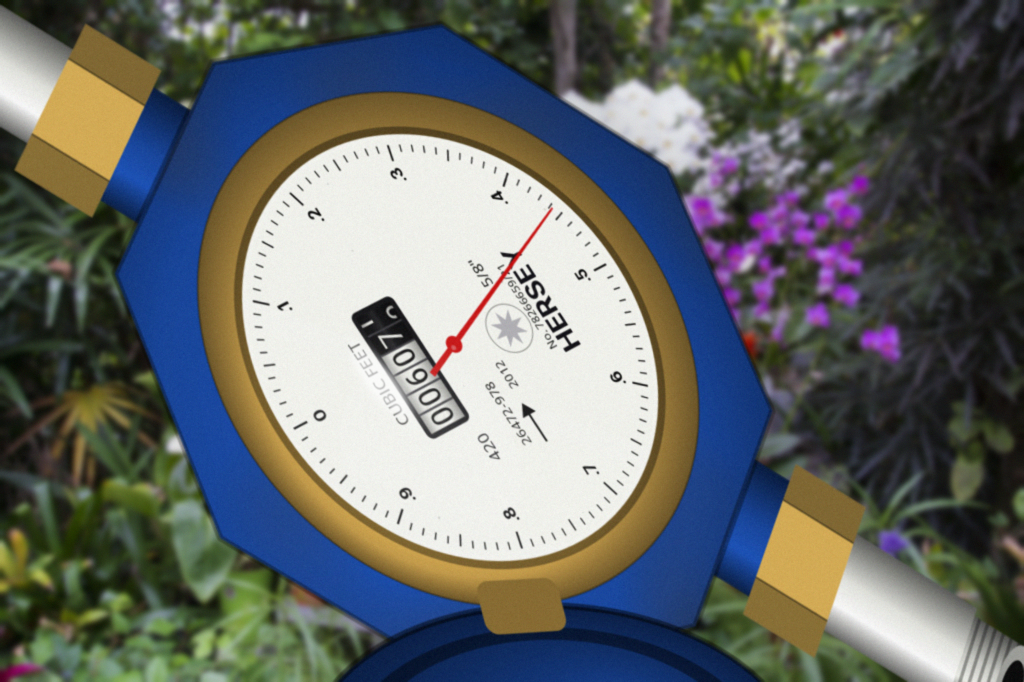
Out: 6071.44ft³
